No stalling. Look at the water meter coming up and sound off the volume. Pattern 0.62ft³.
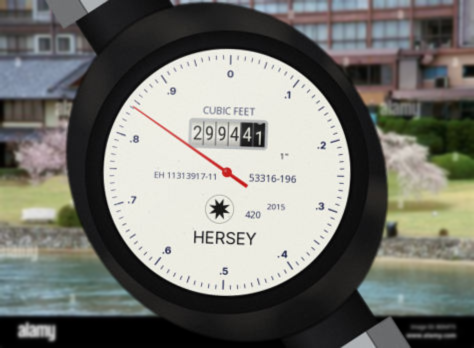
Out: 299440.84ft³
